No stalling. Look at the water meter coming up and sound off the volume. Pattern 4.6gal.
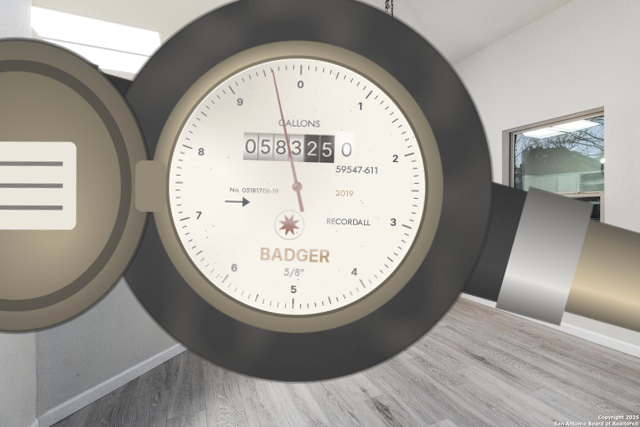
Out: 583249.6gal
